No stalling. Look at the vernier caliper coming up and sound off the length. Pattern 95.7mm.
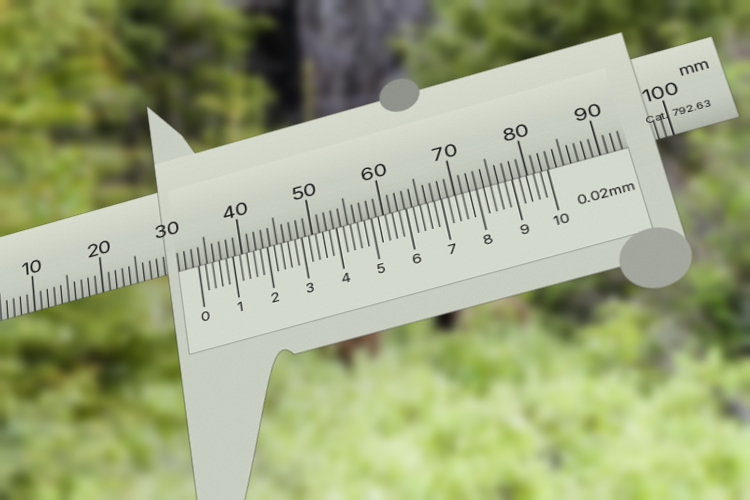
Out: 33.8mm
